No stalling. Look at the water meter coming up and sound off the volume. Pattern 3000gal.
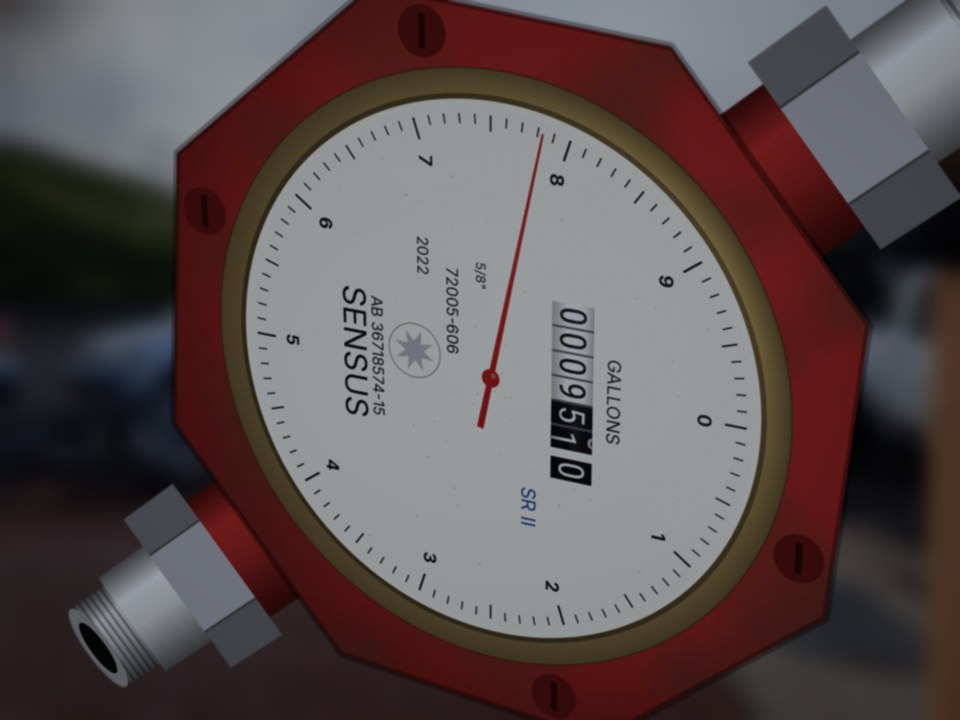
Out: 9507.8gal
